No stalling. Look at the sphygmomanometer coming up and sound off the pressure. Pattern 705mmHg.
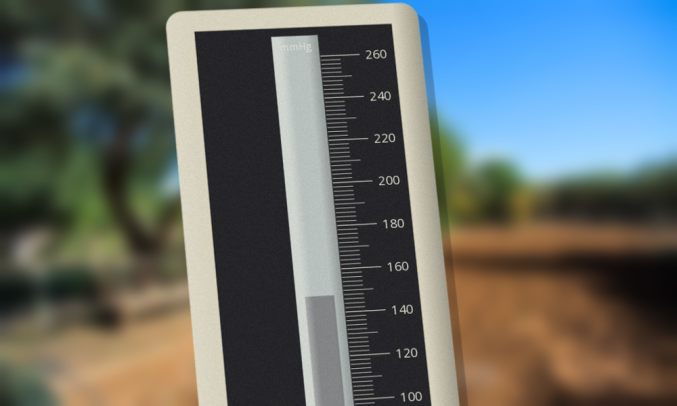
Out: 148mmHg
